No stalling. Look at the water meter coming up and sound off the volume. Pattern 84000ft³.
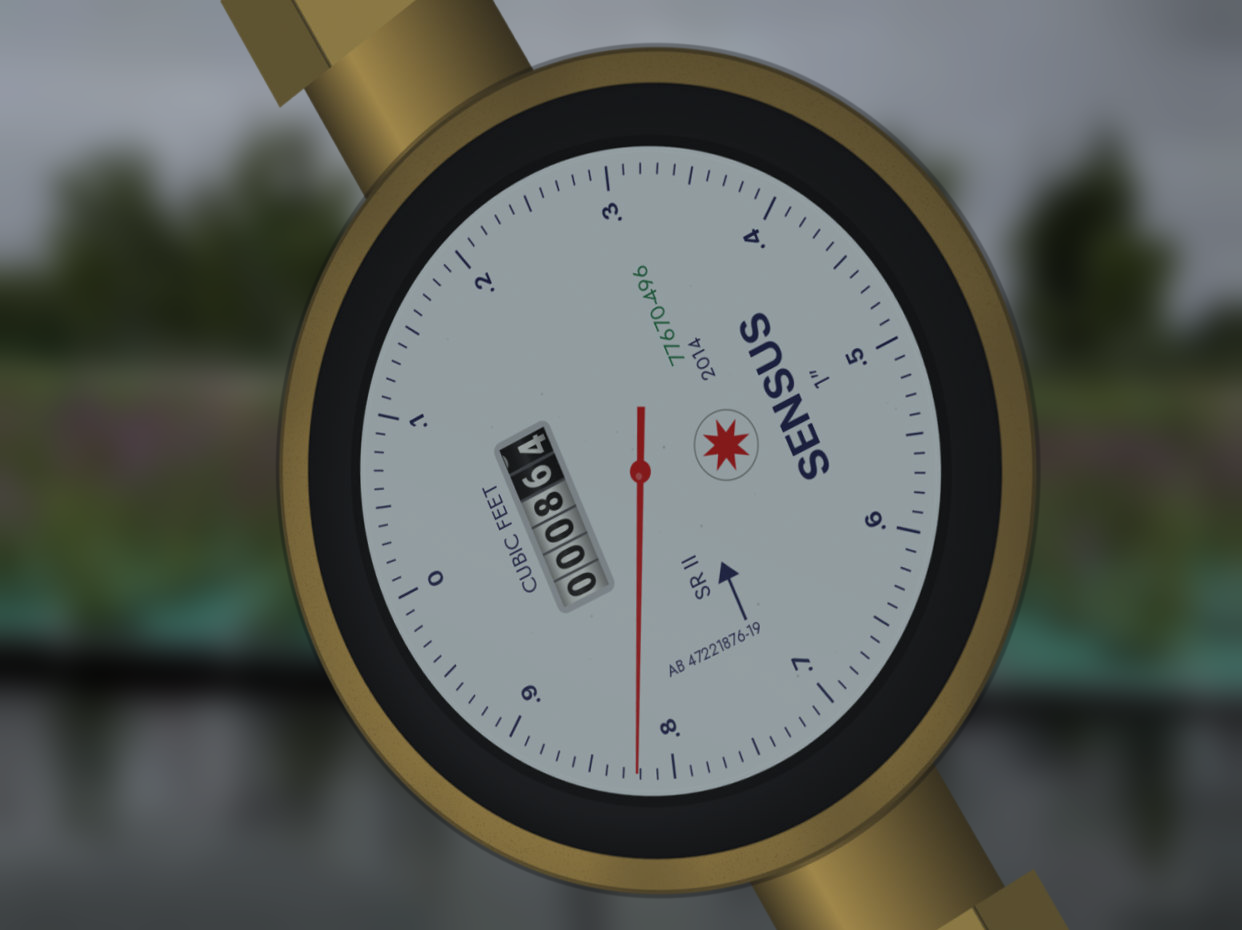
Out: 863.82ft³
